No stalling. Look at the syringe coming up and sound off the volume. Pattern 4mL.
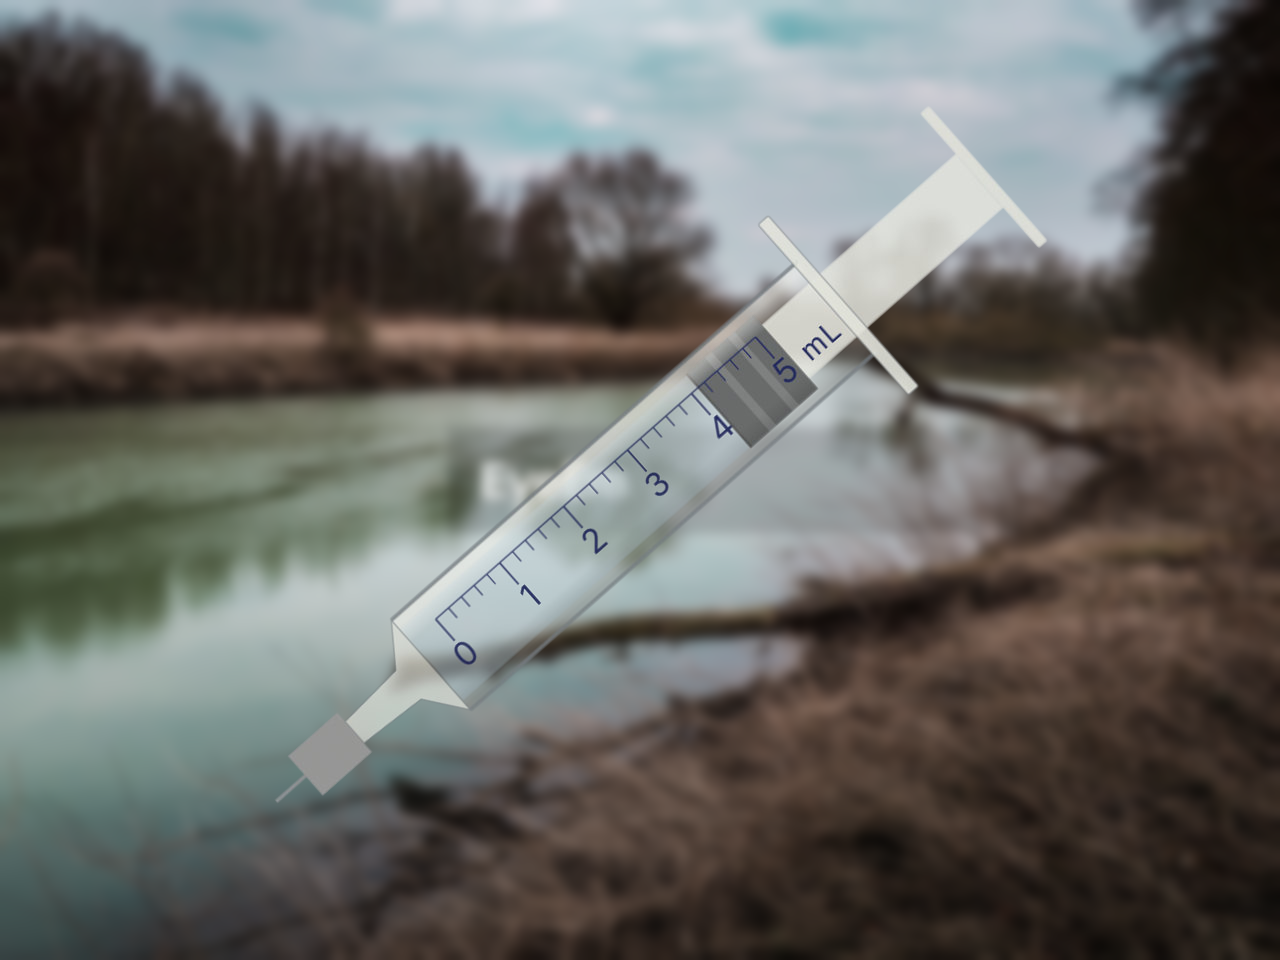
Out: 4.1mL
